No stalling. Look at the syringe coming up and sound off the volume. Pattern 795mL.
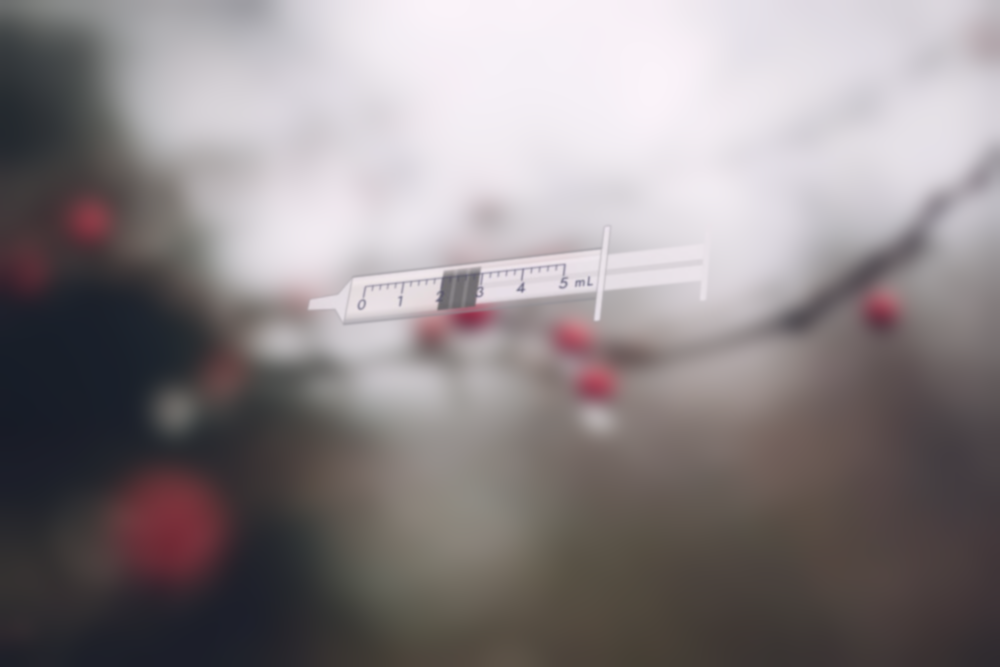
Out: 2mL
